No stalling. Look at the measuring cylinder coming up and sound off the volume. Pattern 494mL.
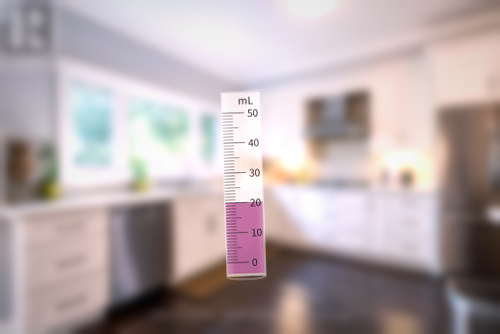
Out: 20mL
